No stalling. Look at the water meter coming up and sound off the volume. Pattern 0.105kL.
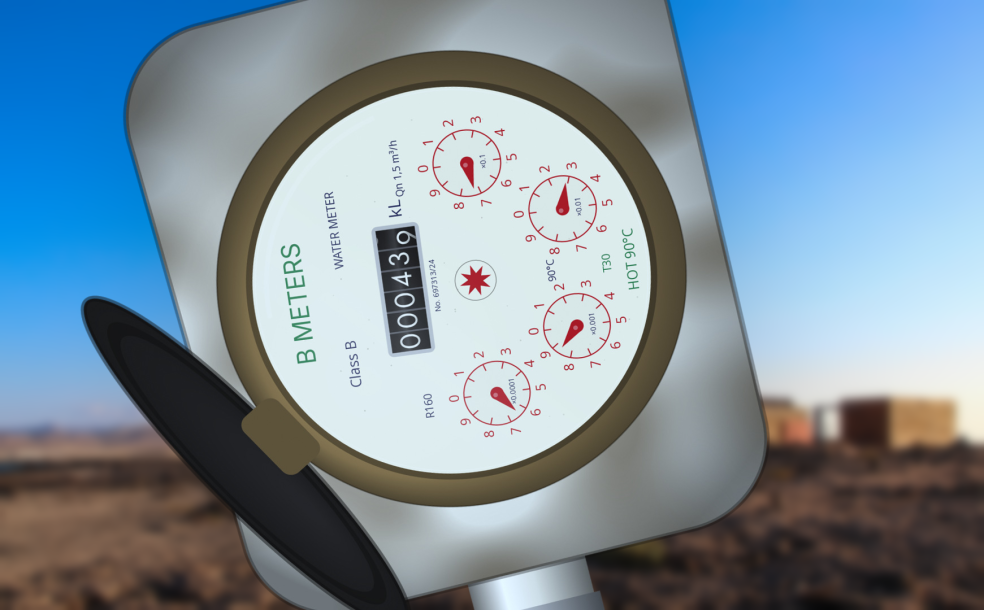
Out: 438.7286kL
